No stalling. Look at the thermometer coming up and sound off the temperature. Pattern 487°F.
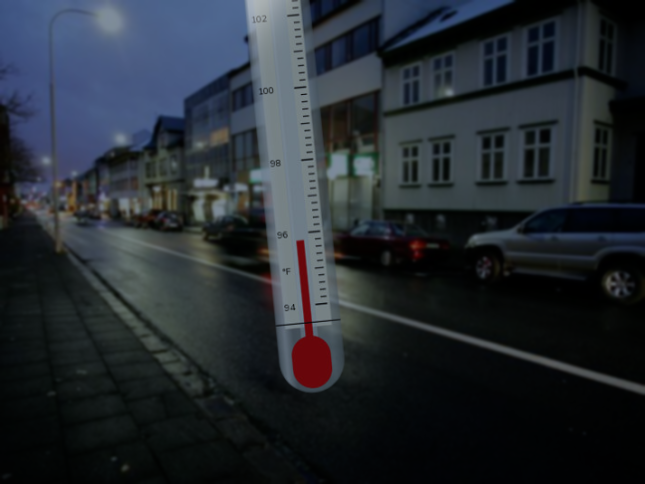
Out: 95.8°F
